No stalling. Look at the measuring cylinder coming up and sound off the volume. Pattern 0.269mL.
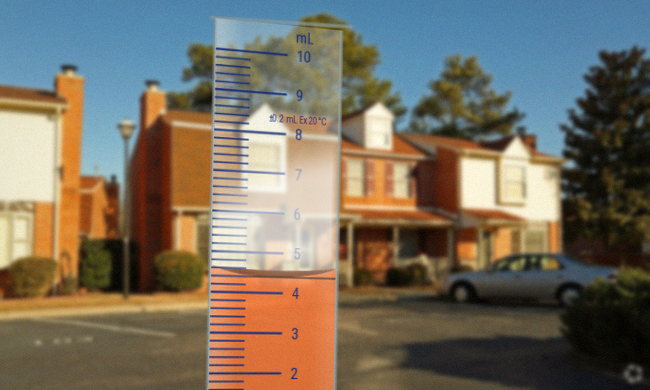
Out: 4.4mL
